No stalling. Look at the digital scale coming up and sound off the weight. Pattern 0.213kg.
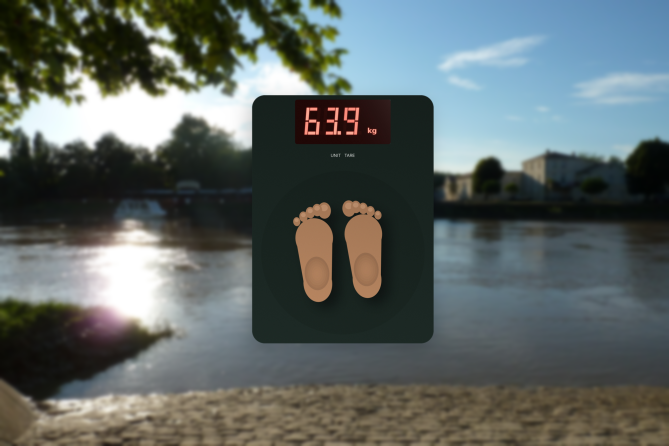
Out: 63.9kg
